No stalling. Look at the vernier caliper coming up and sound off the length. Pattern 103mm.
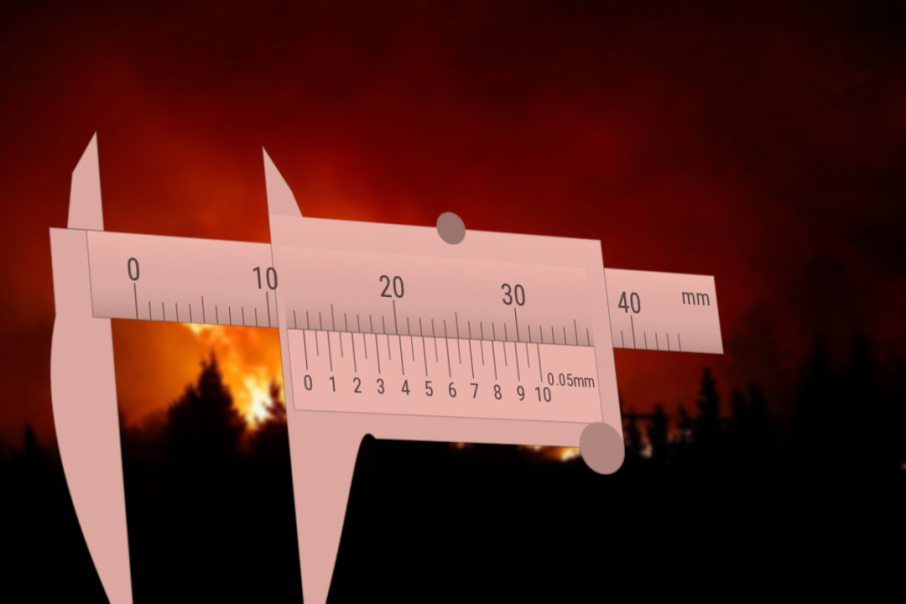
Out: 12.6mm
